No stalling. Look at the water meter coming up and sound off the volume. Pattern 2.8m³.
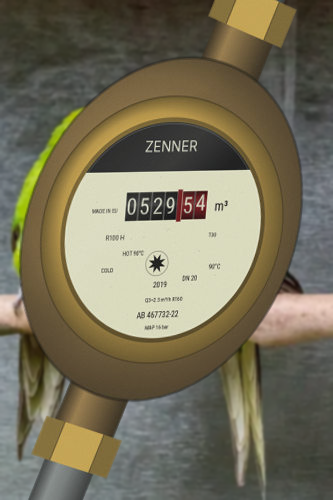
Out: 529.54m³
